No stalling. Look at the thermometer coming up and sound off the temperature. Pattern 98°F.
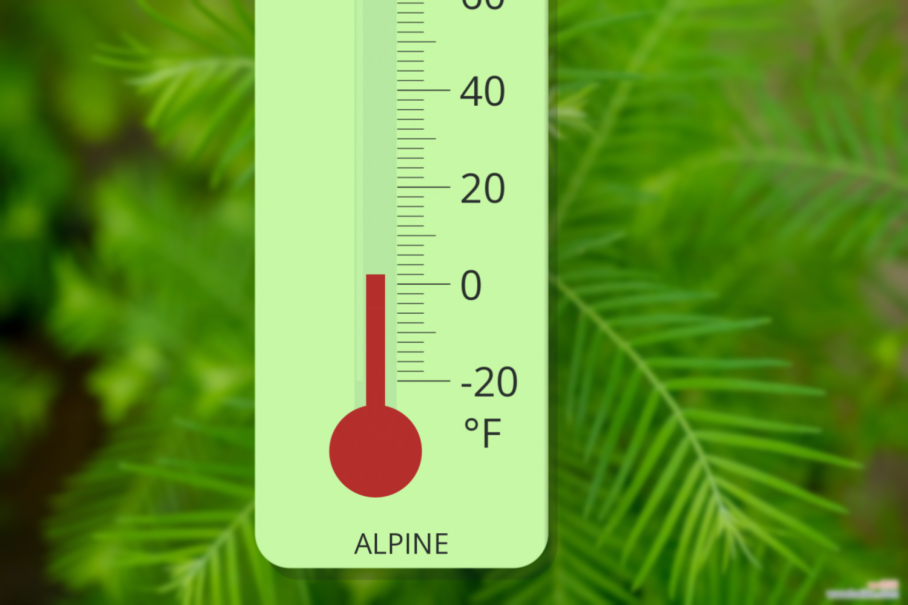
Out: 2°F
